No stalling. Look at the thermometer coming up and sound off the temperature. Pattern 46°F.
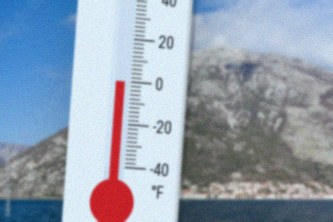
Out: 0°F
